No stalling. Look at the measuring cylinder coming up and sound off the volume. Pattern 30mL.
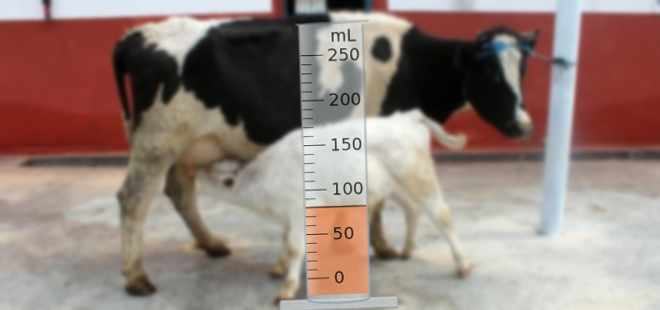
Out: 80mL
